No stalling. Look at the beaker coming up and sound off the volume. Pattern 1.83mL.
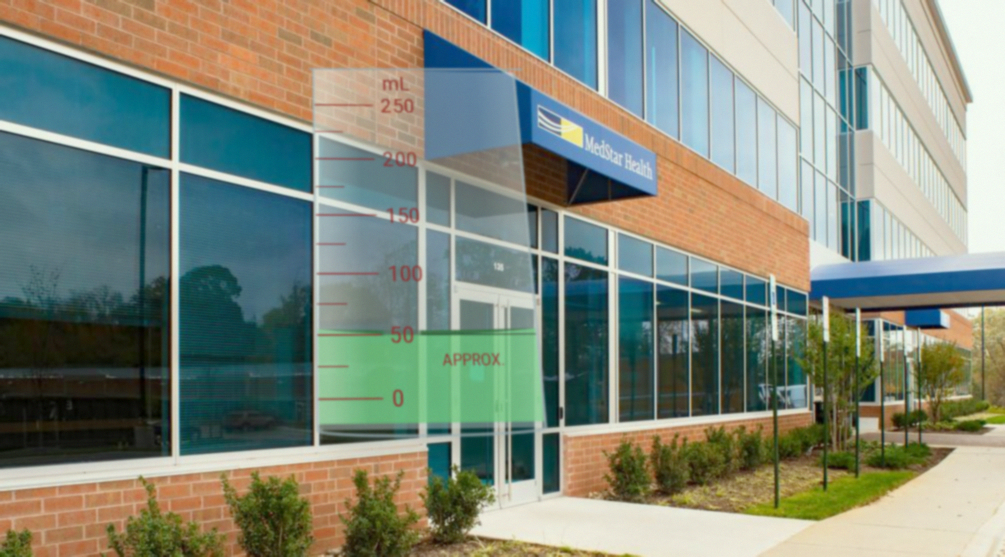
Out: 50mL
